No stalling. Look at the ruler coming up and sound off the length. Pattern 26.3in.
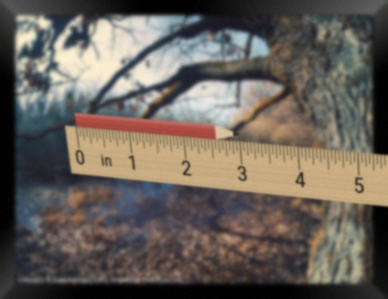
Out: 3in
